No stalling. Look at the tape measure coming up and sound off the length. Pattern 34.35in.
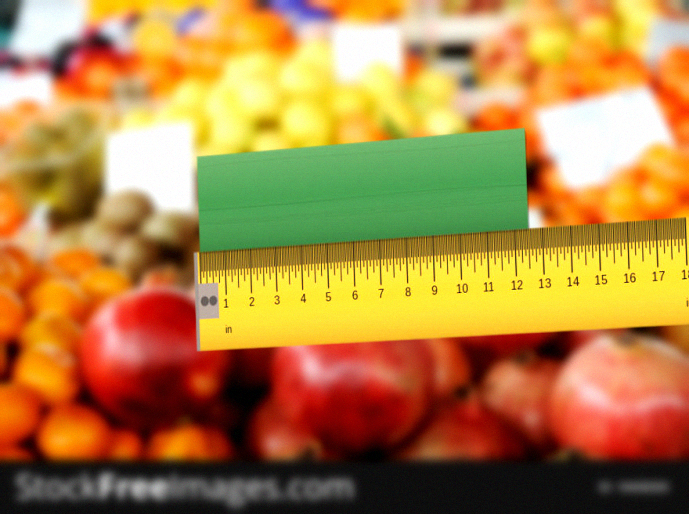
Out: 12.5in
